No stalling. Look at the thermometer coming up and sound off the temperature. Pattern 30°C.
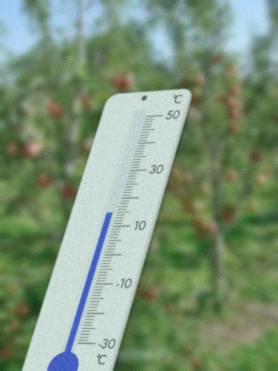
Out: 15°C
